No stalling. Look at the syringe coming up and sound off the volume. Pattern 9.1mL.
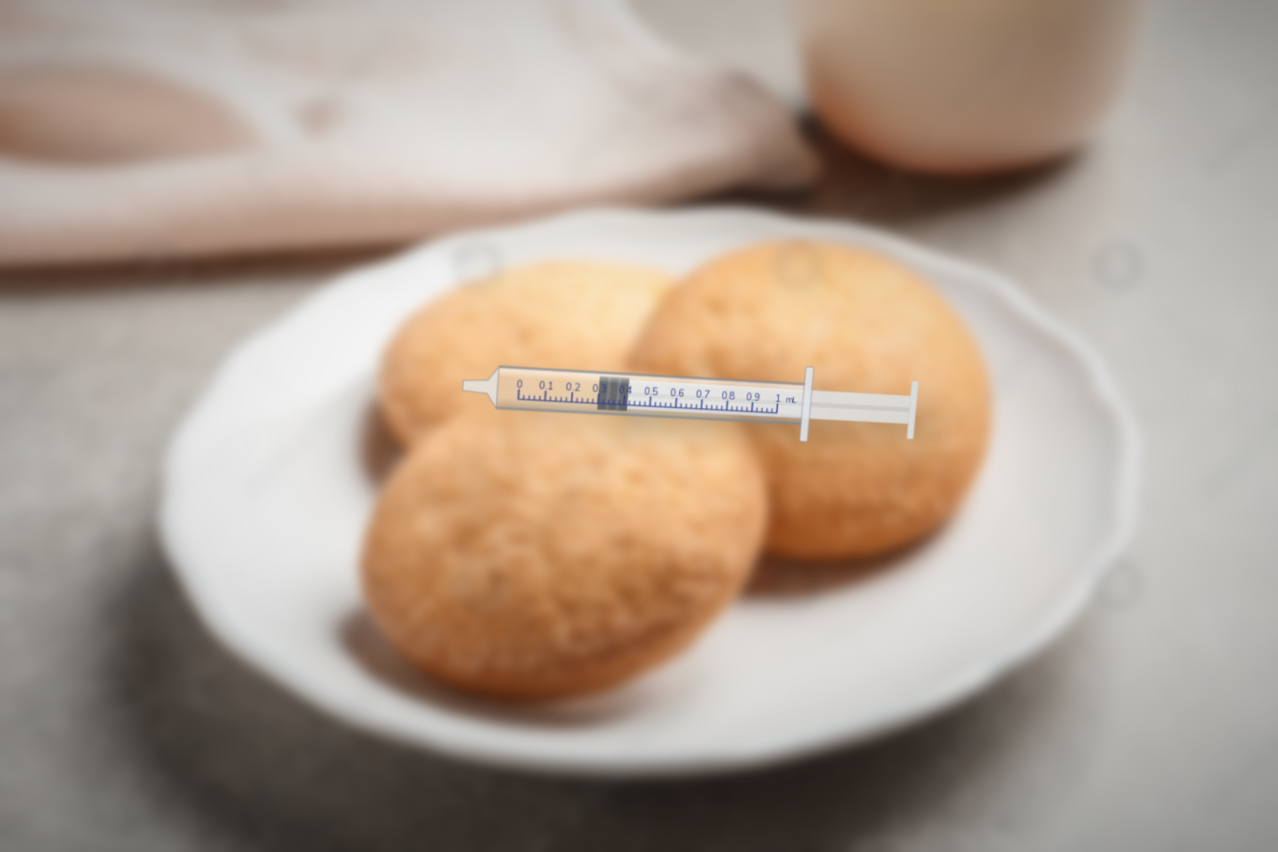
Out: 0.3mL
